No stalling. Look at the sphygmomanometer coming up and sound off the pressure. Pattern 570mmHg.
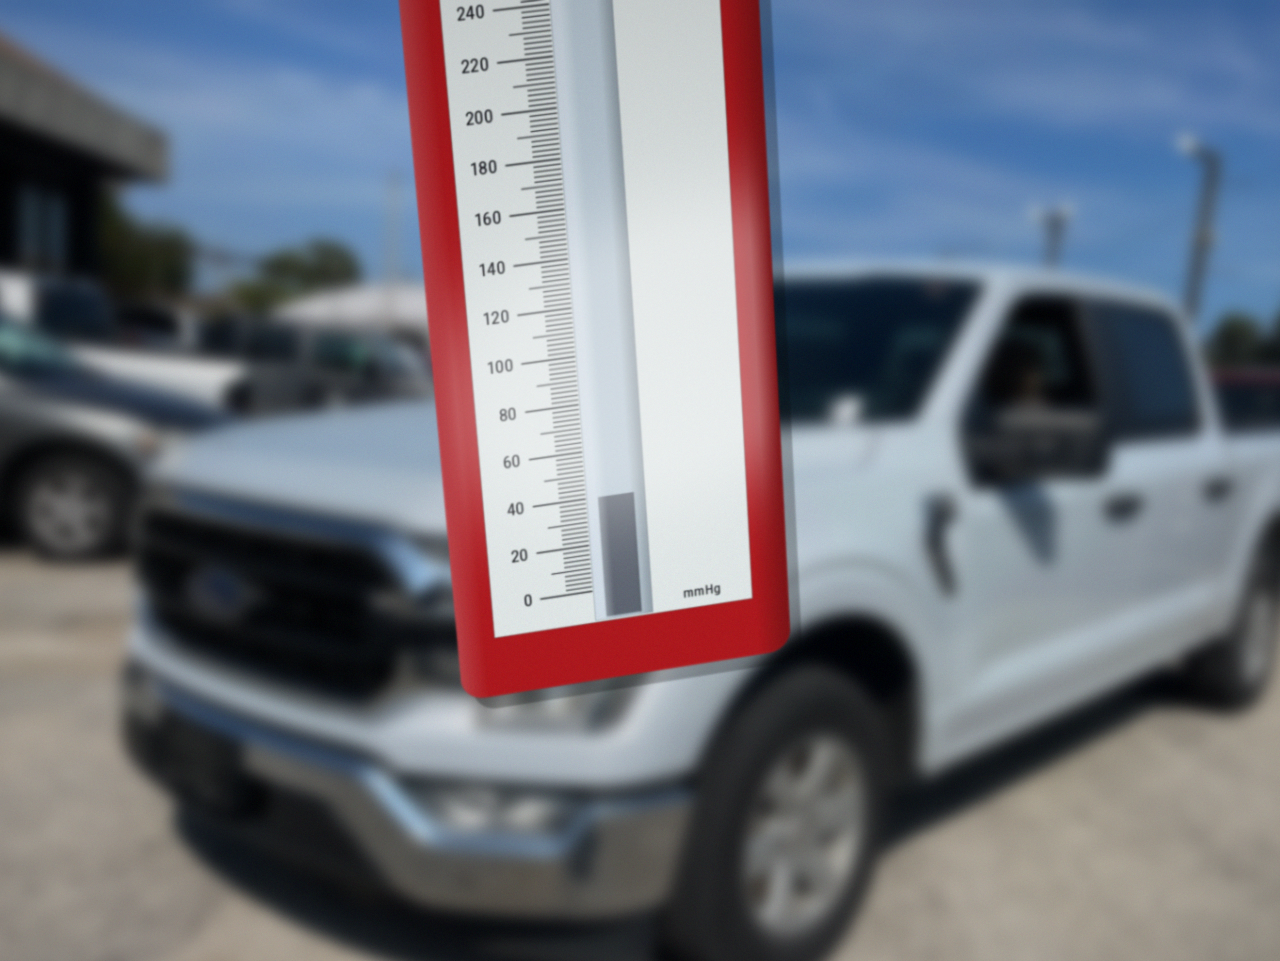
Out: 40mmHg
